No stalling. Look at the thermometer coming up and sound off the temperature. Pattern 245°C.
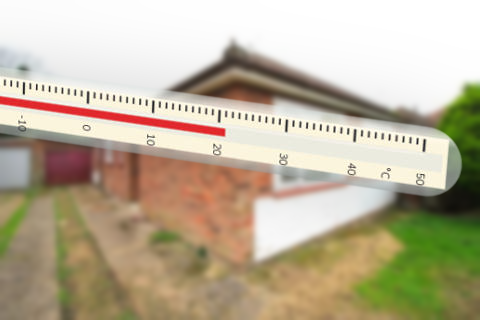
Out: 21°C
